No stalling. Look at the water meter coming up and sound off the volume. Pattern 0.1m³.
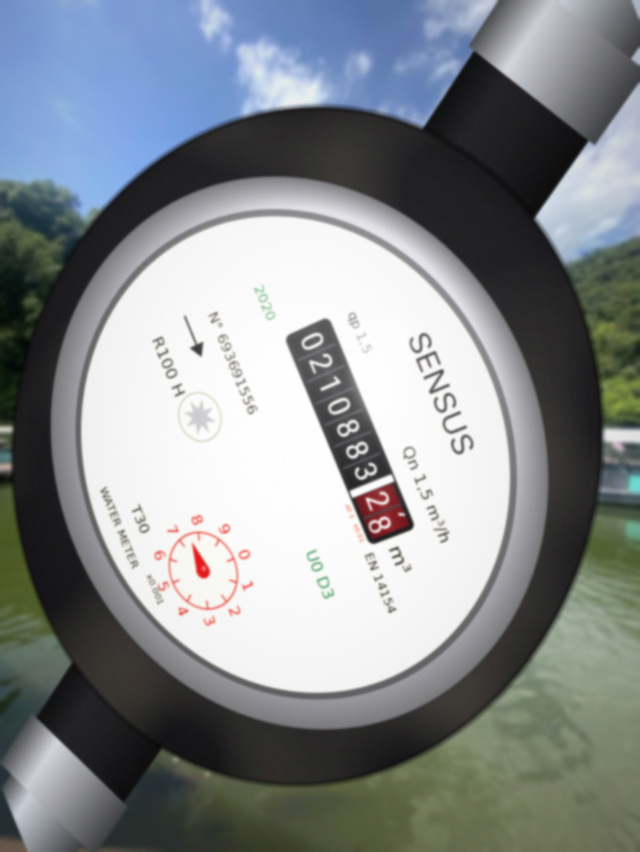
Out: 210883.277m³
